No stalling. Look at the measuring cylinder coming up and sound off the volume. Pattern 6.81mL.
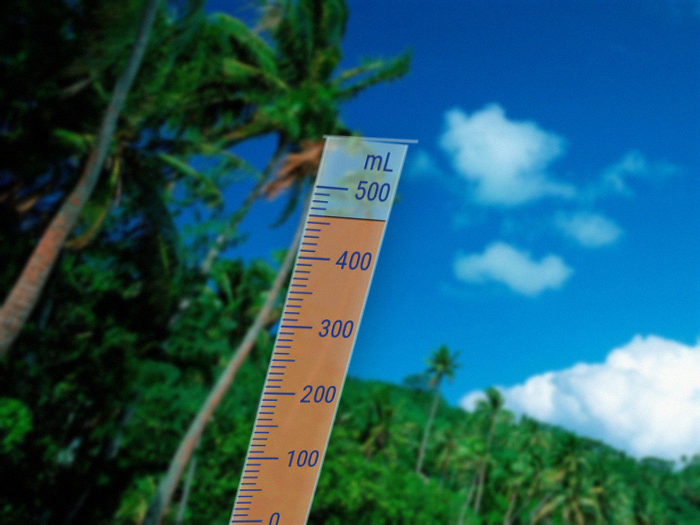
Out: 460mL
